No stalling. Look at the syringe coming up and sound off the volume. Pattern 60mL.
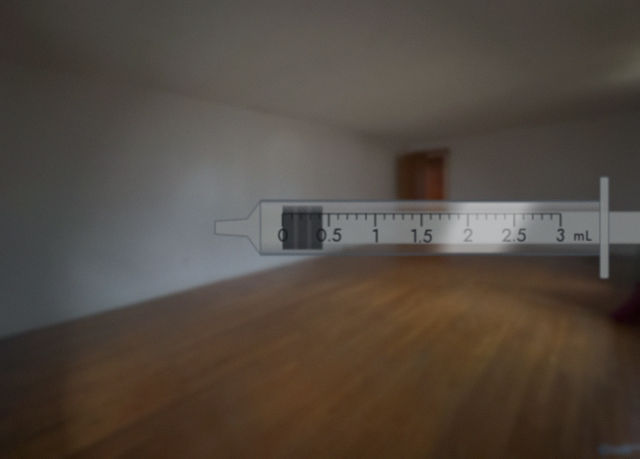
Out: 0mL
